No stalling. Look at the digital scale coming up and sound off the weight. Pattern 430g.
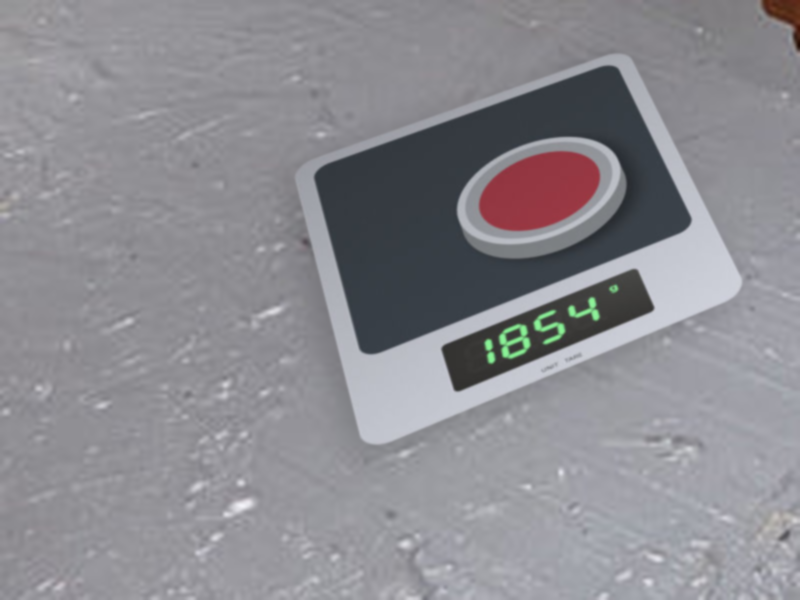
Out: 1854g
